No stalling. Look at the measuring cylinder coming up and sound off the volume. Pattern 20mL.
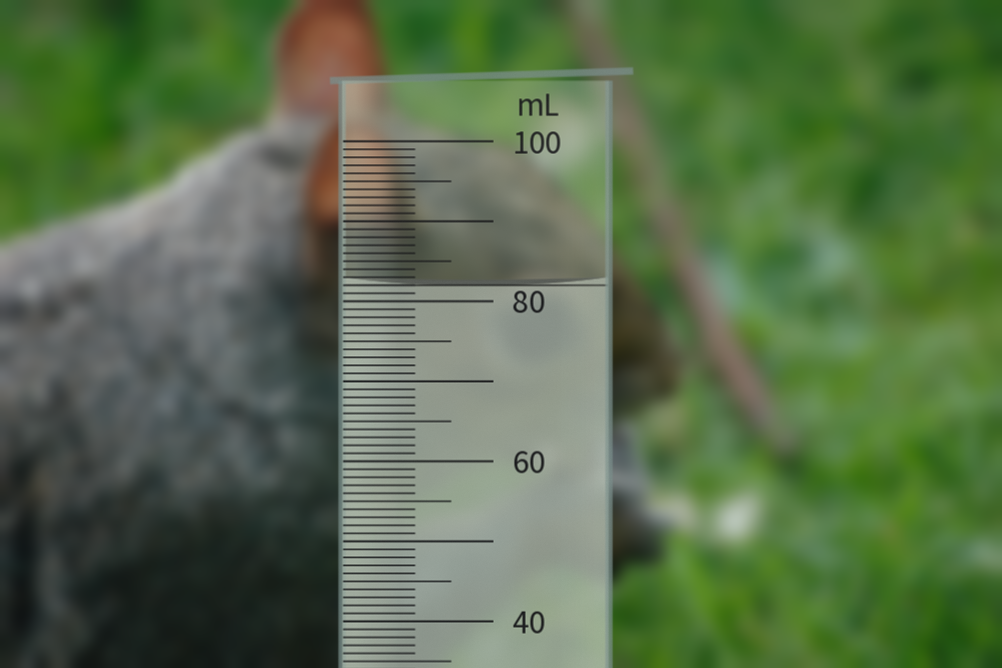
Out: 82mL
